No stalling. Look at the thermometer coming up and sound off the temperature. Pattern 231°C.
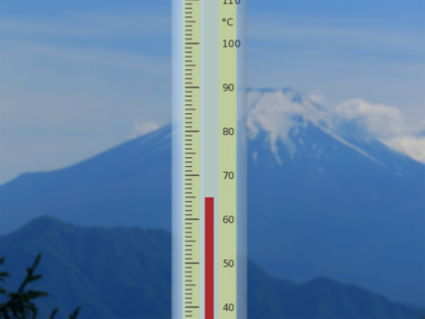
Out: 65°C
